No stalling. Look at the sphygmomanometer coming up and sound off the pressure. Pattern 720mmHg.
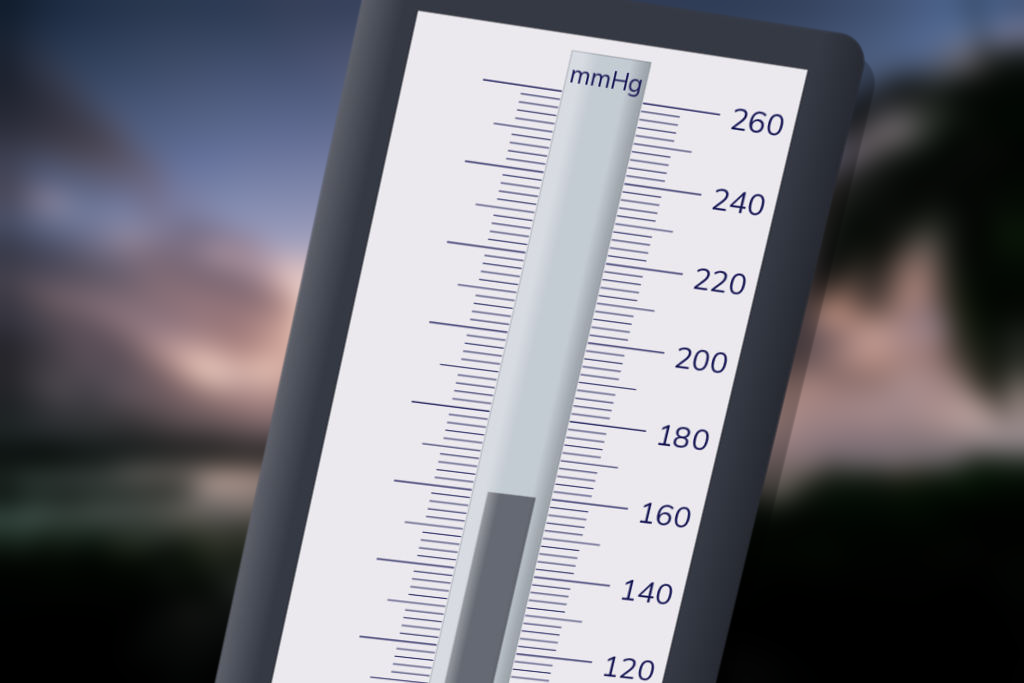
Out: 160mmHg
